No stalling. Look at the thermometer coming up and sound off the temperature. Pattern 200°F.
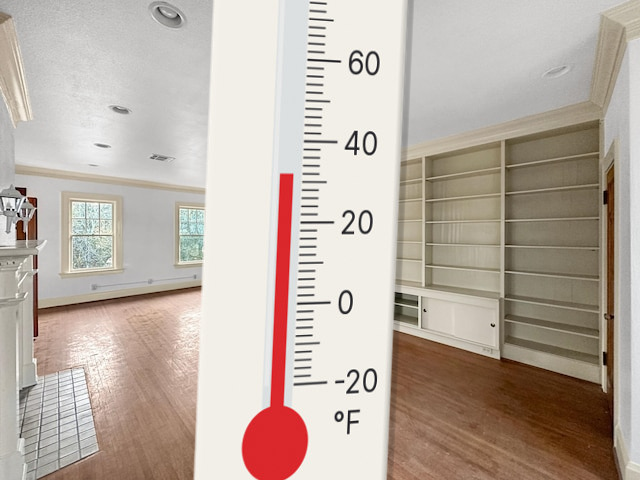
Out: 32°F
